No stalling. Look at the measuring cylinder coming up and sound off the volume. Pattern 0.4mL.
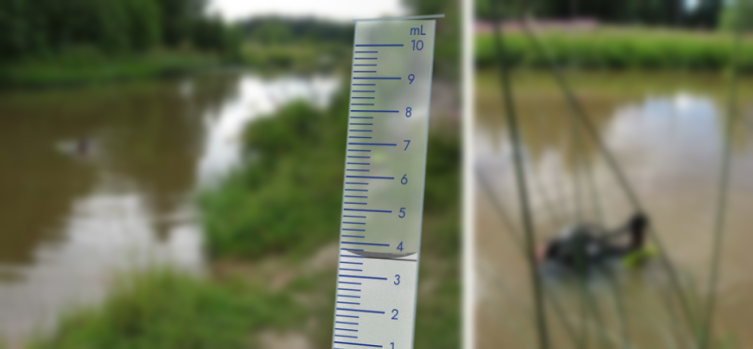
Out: 3.6mL
